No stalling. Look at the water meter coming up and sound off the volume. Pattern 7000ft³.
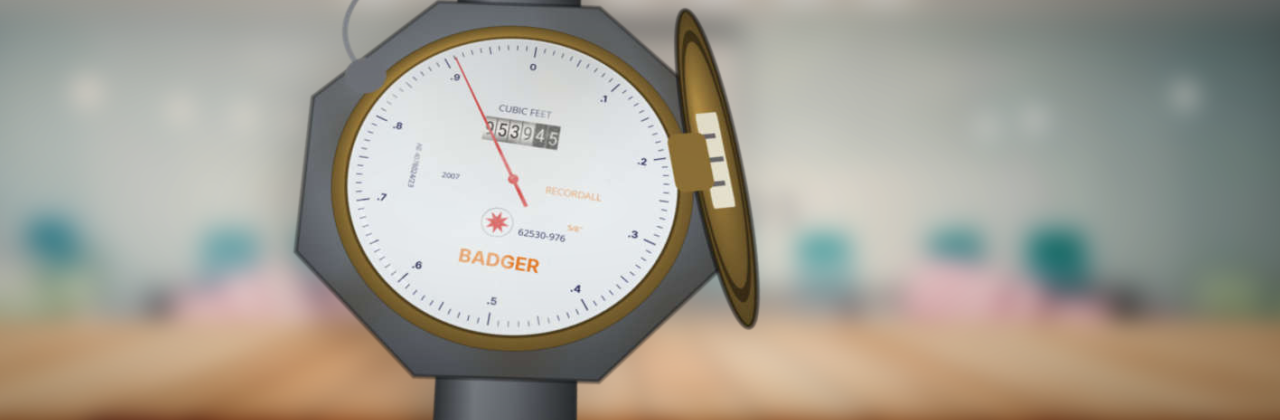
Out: 953944.91ft³
